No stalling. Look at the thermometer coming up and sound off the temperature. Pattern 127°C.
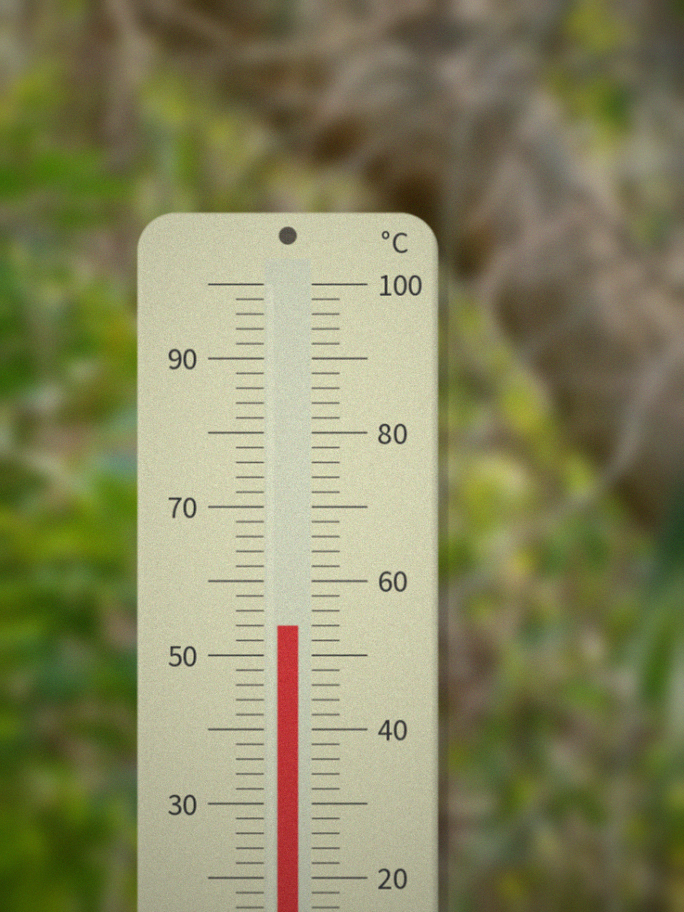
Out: 54°C
